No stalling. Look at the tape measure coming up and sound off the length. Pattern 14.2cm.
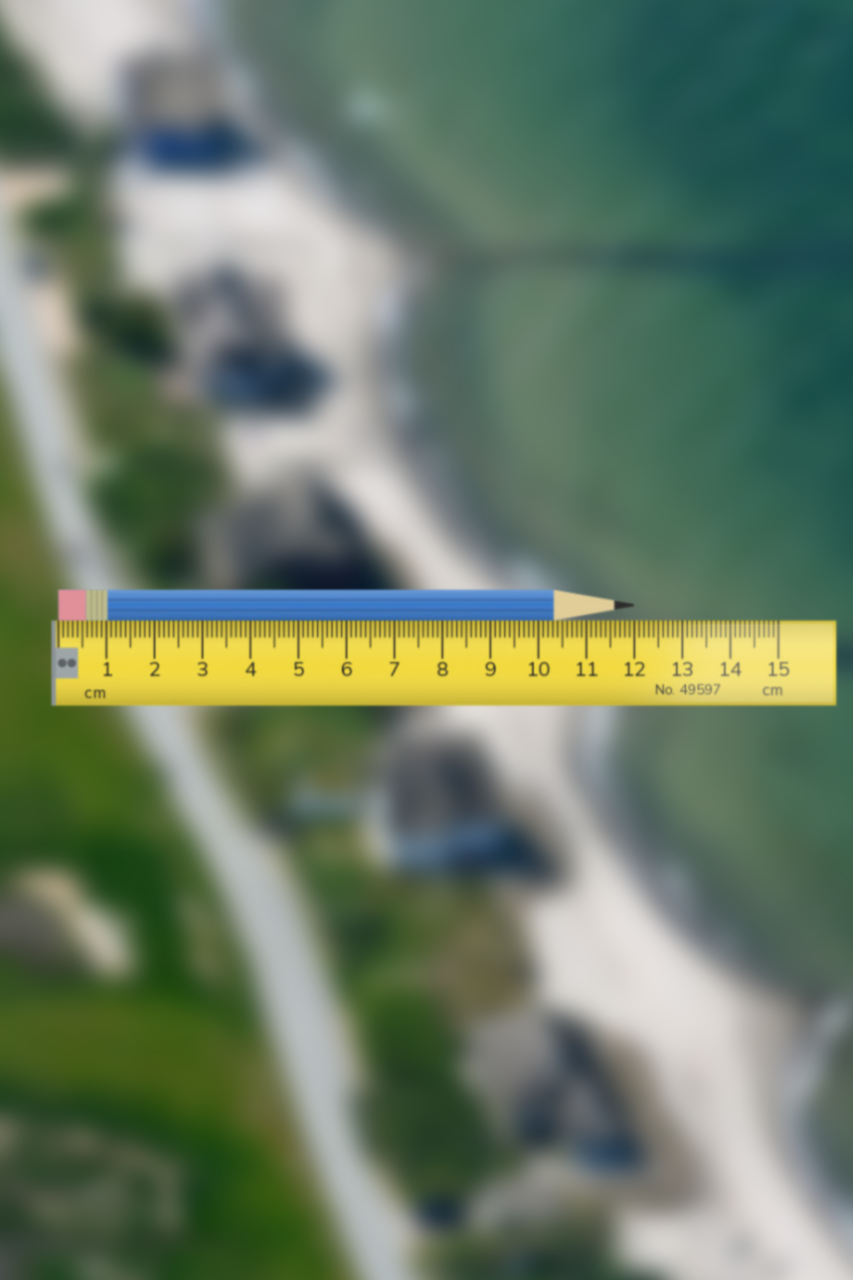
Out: 12cm
